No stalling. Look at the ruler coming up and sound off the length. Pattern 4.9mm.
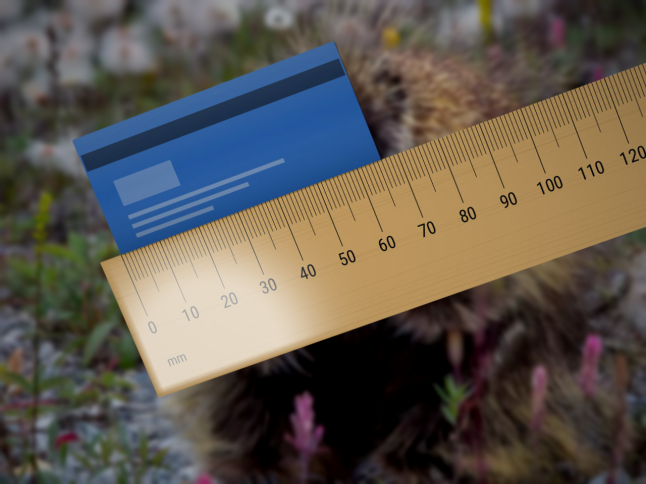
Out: 66mm
